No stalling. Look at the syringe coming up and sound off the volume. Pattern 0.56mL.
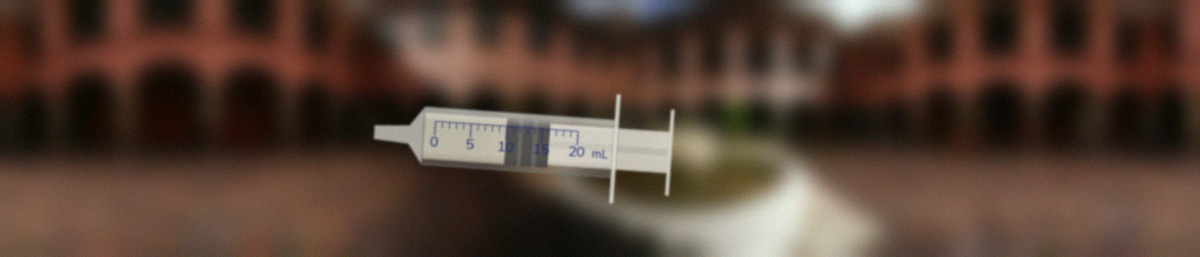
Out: 10mL
